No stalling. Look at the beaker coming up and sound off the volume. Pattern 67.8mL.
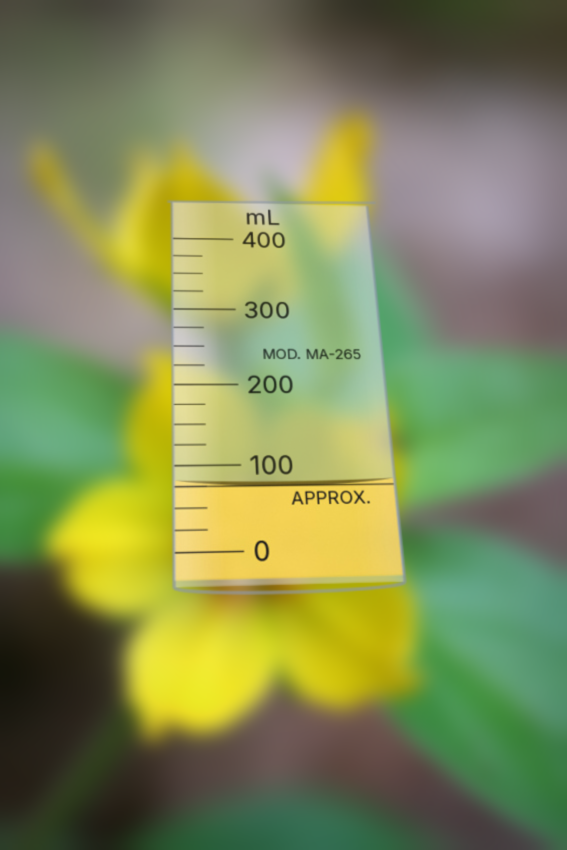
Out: 75mL
